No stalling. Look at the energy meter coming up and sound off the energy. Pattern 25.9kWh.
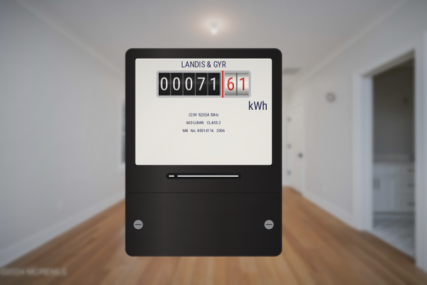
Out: 71.61kWh
